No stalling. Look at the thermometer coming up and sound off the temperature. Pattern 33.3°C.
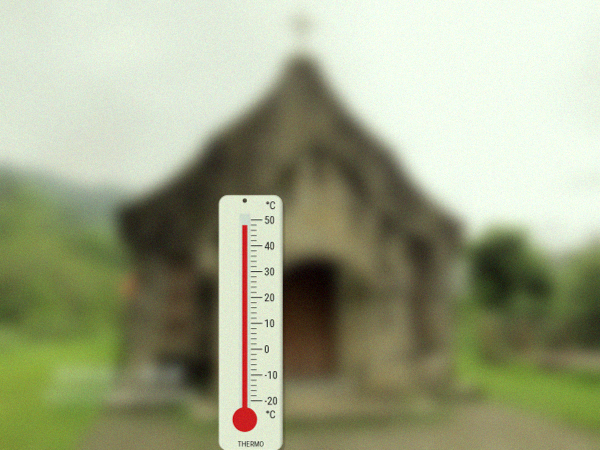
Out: 48°C
